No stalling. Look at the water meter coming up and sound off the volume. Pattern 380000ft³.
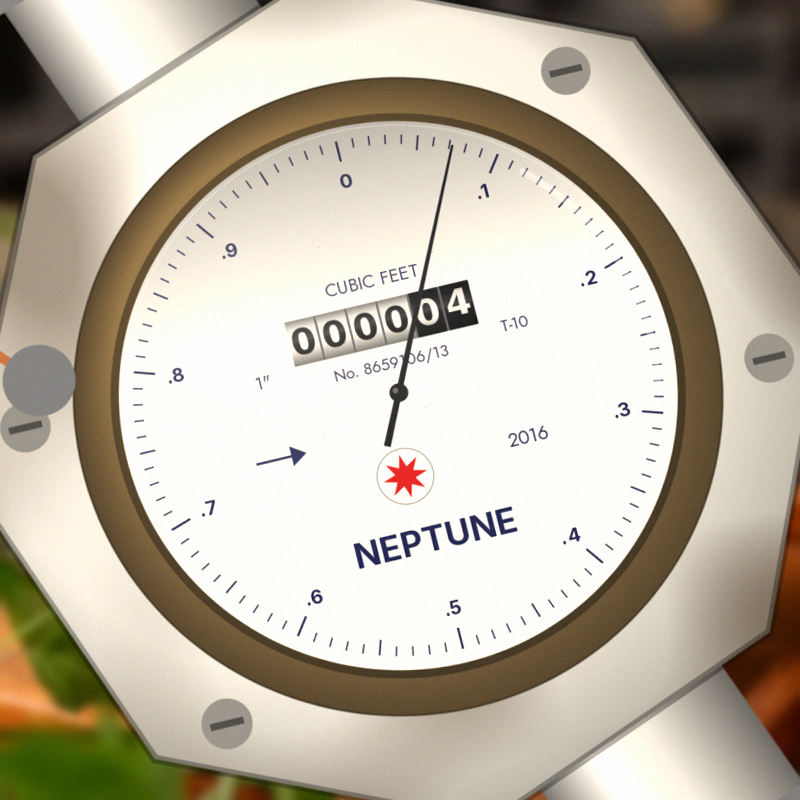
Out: 4.07ft³
